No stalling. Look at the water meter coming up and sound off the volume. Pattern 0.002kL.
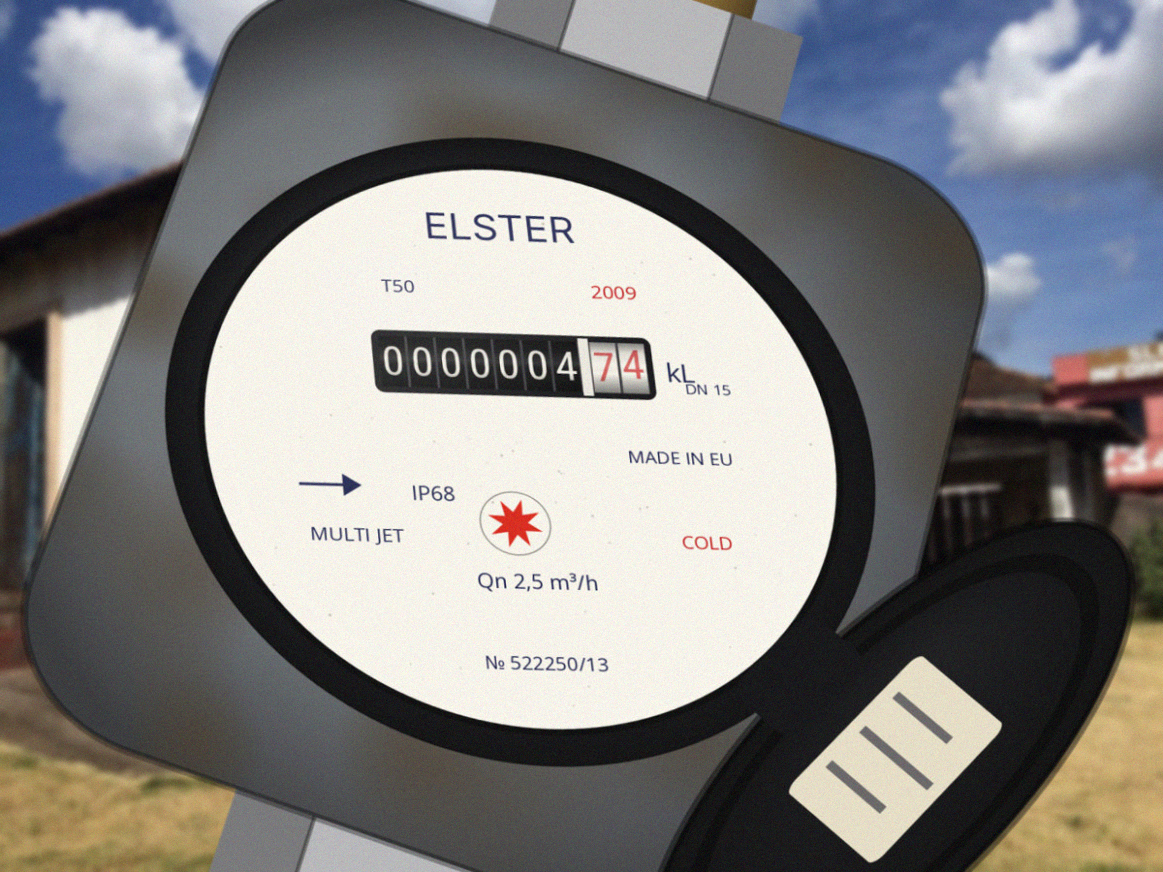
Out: 4.74kL
